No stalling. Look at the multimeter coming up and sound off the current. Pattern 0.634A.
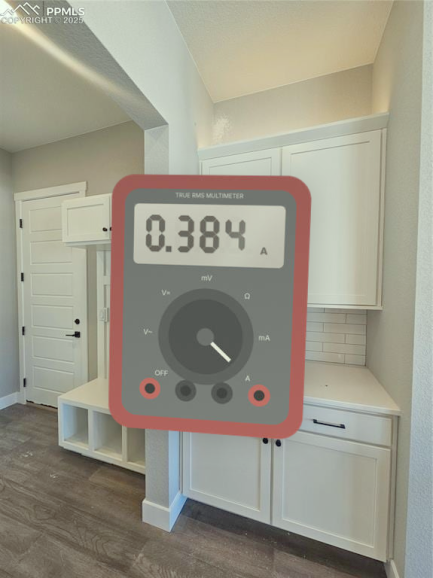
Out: 0.384A
